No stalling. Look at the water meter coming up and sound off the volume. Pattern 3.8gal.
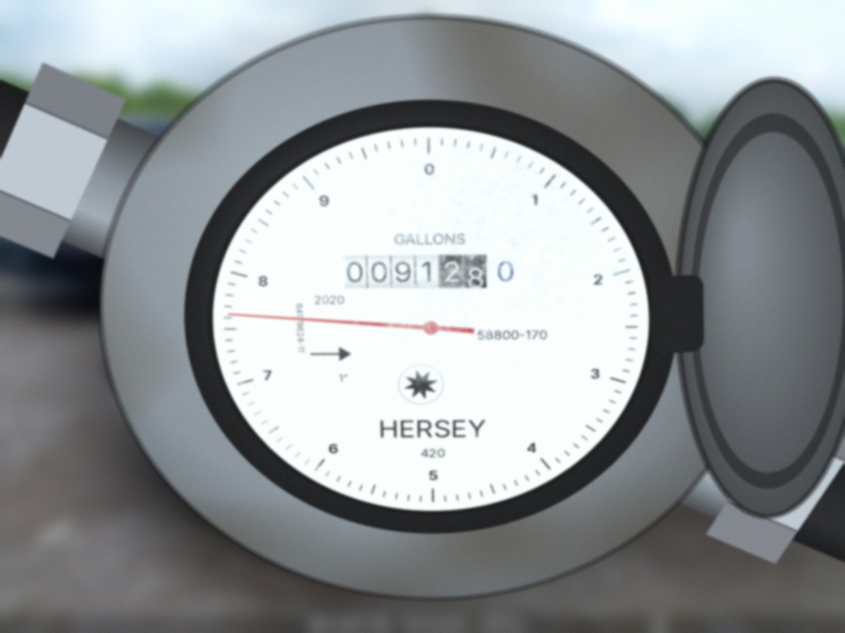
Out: 91277.6gal
